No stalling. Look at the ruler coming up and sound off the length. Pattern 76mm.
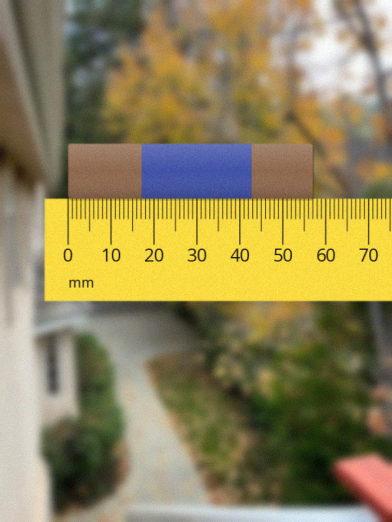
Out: 57mm
